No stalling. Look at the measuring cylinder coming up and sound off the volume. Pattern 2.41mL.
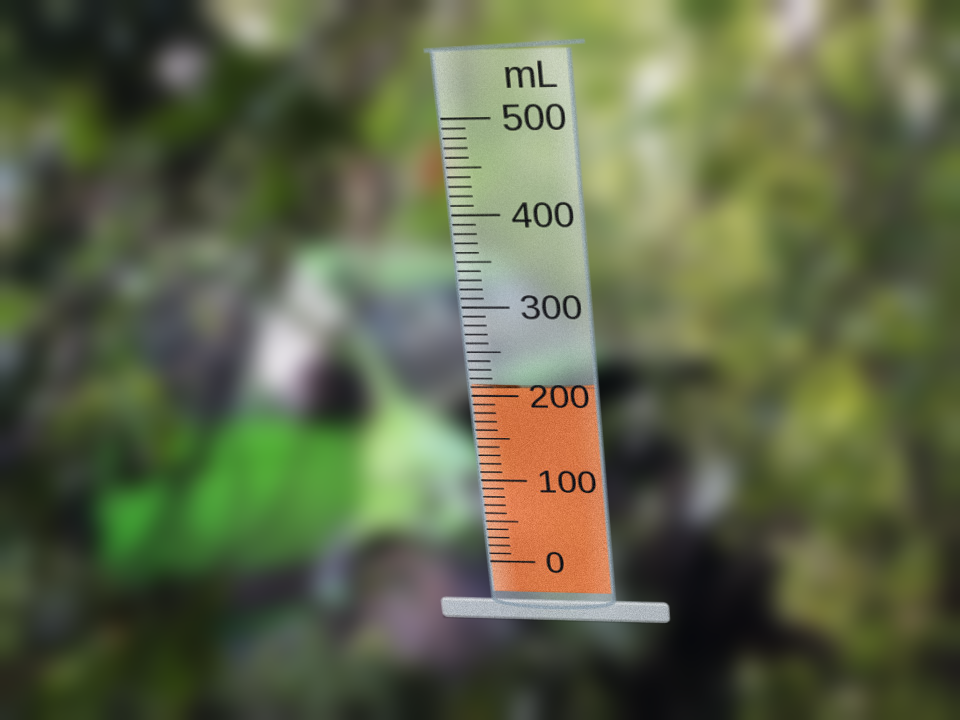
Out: 210mL
